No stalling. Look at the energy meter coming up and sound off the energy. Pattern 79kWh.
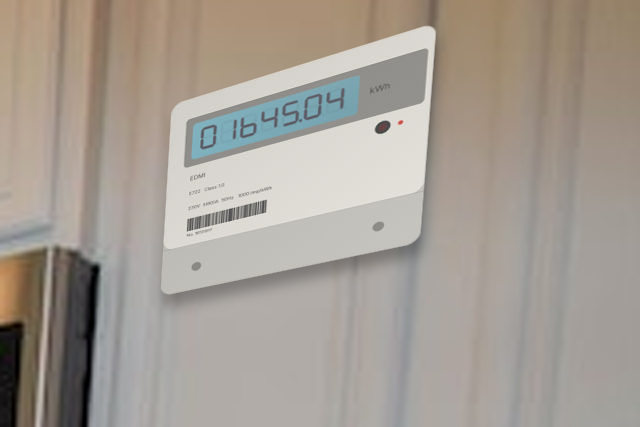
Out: 1645.04kWh
